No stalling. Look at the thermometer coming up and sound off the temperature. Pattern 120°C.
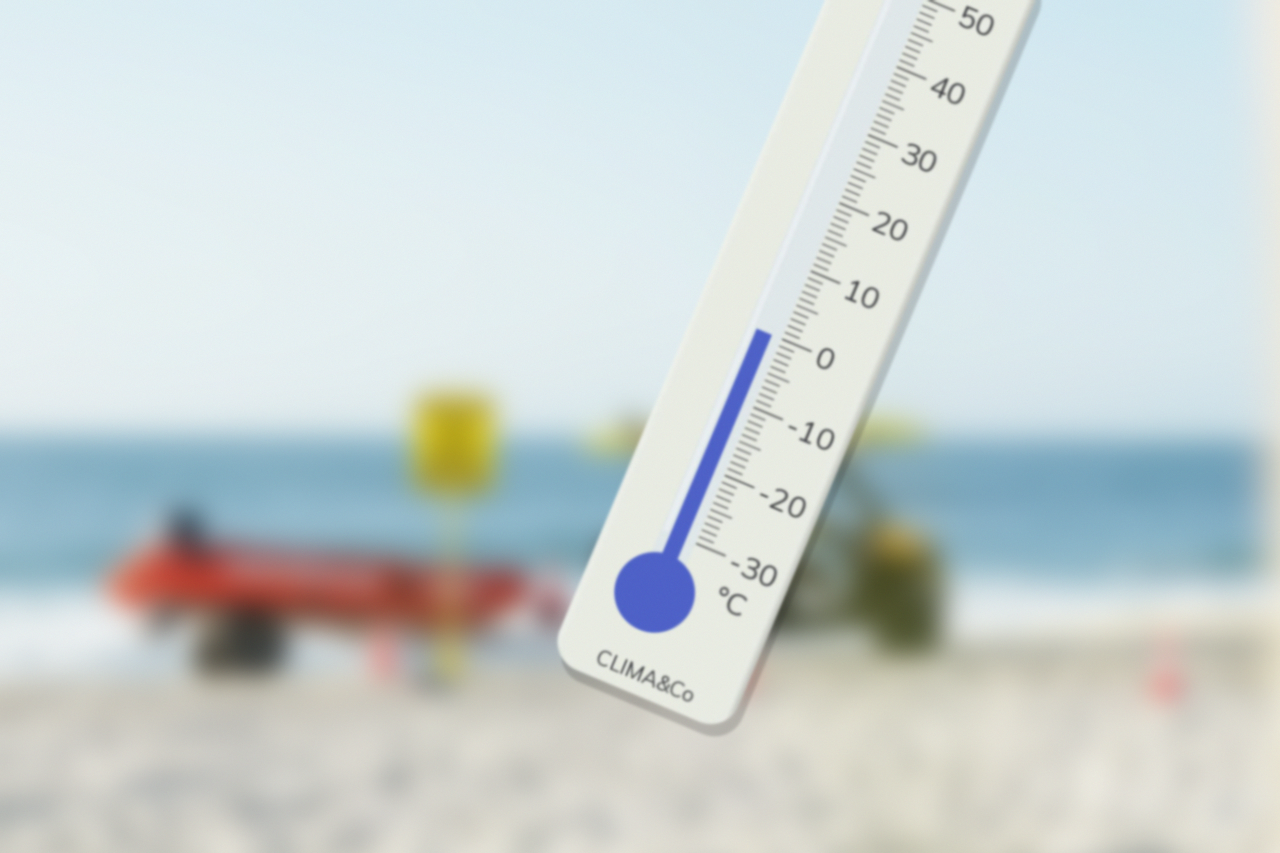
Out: 0°C
